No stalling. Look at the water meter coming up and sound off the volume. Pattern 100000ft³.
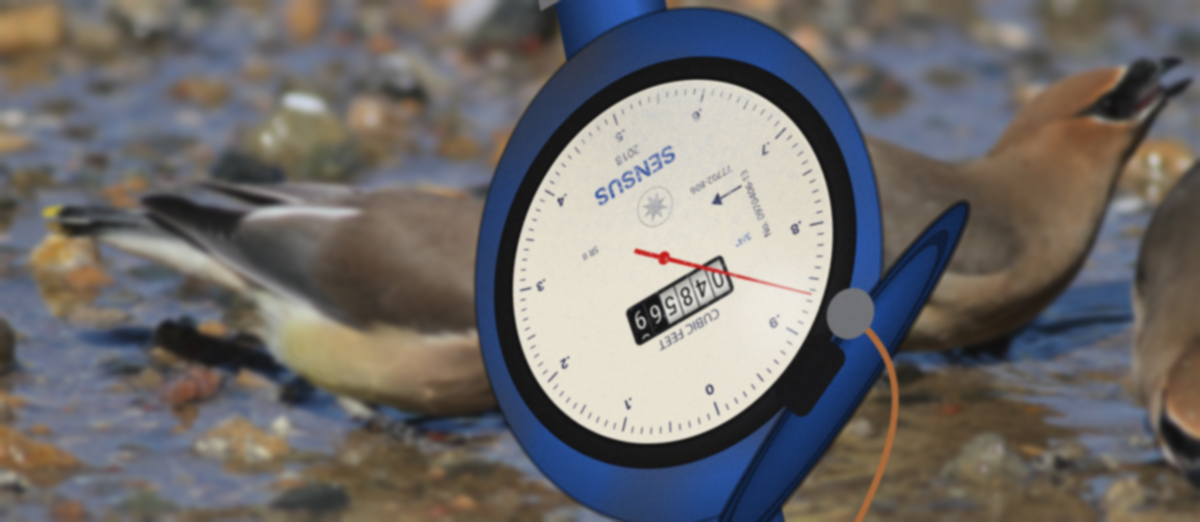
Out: 48568.86ft³
